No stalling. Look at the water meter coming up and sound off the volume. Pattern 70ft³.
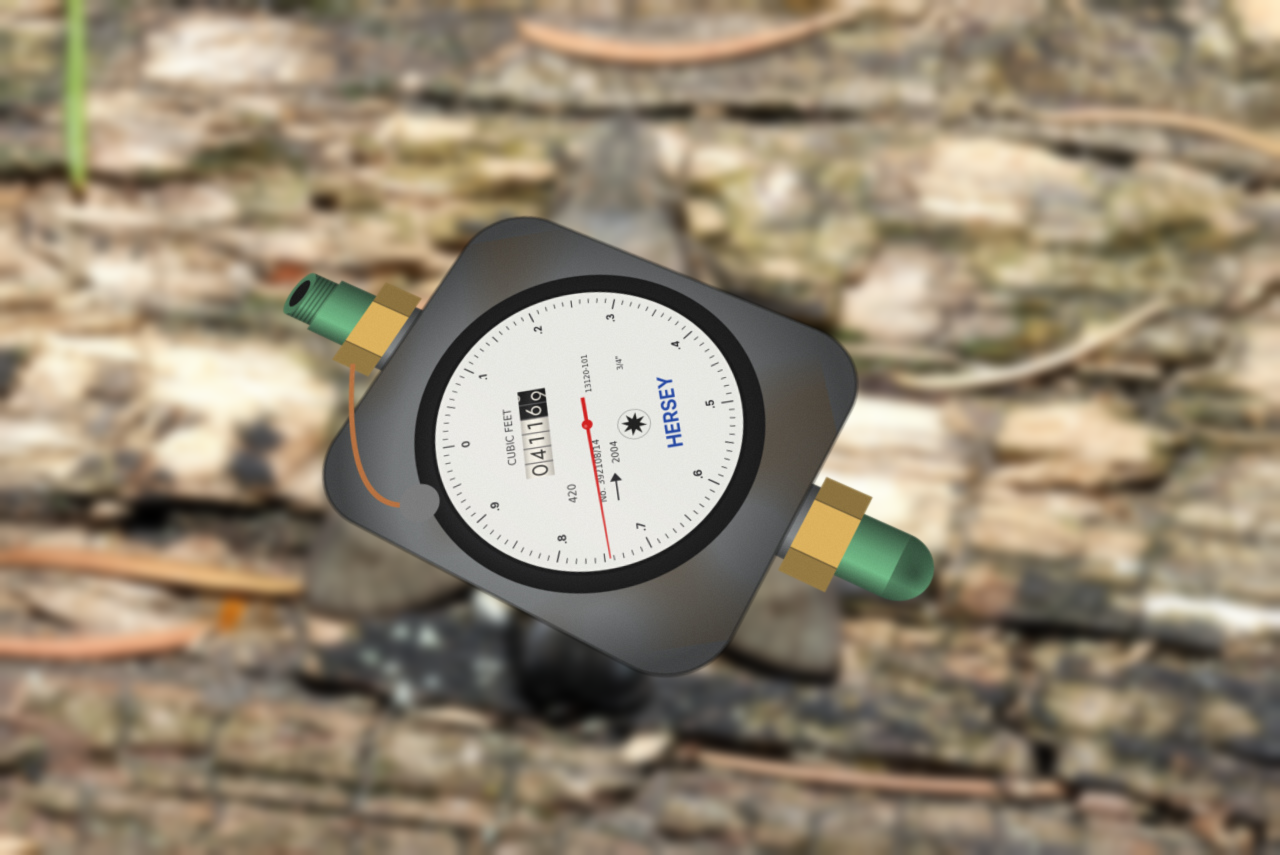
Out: 41168.74ft³
